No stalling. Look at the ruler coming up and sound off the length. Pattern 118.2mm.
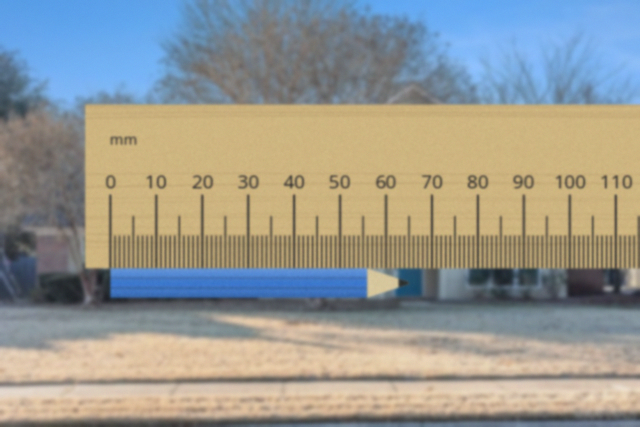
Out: 65mm
